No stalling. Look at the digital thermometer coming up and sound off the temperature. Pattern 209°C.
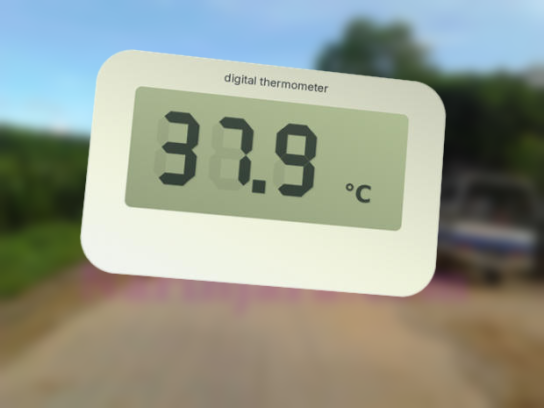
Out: 37.9°C
